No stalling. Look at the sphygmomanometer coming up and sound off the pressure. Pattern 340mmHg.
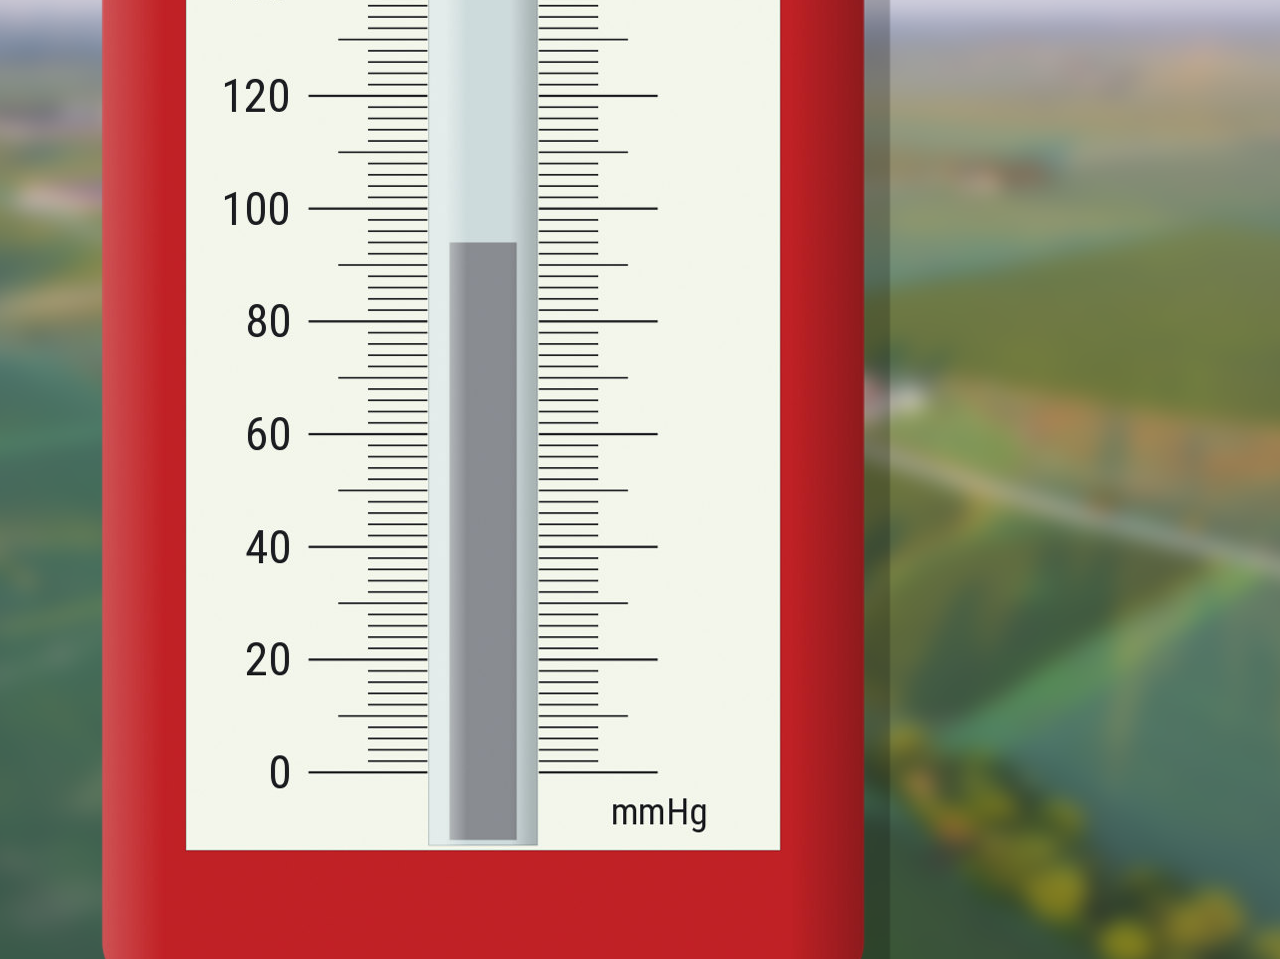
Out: 94mmHg
